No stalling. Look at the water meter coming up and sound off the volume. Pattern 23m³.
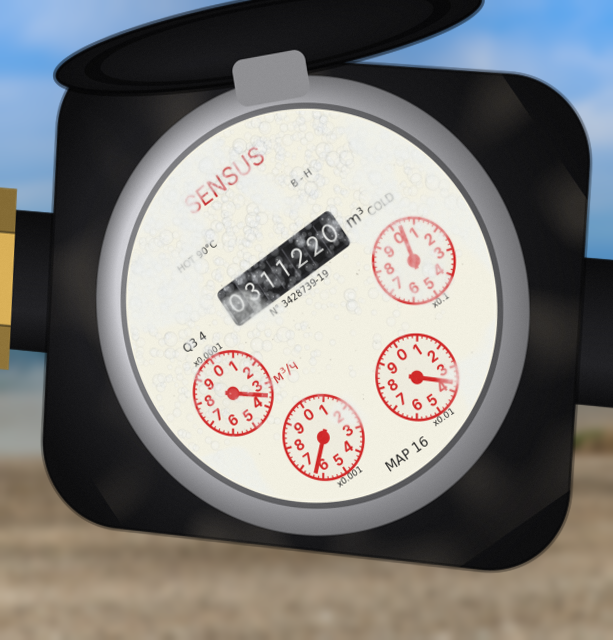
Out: 311220.0363m³
